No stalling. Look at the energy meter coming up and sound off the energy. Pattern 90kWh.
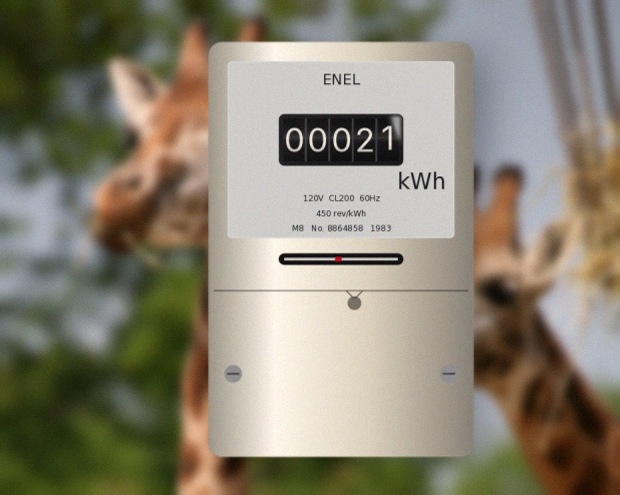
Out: 21kWh
